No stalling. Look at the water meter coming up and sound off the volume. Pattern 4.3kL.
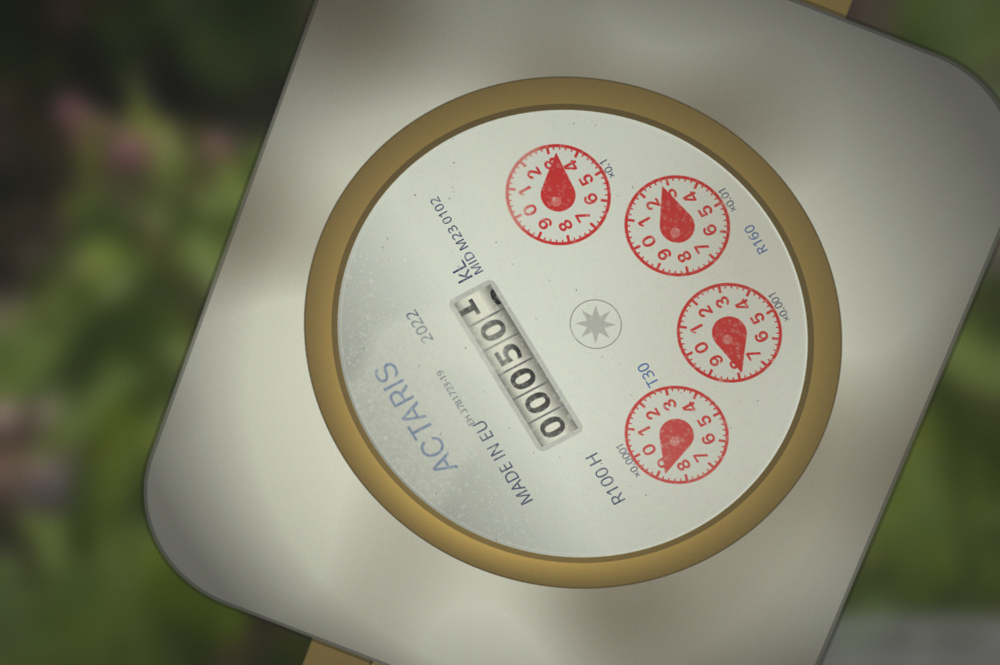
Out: 501.3278kL
